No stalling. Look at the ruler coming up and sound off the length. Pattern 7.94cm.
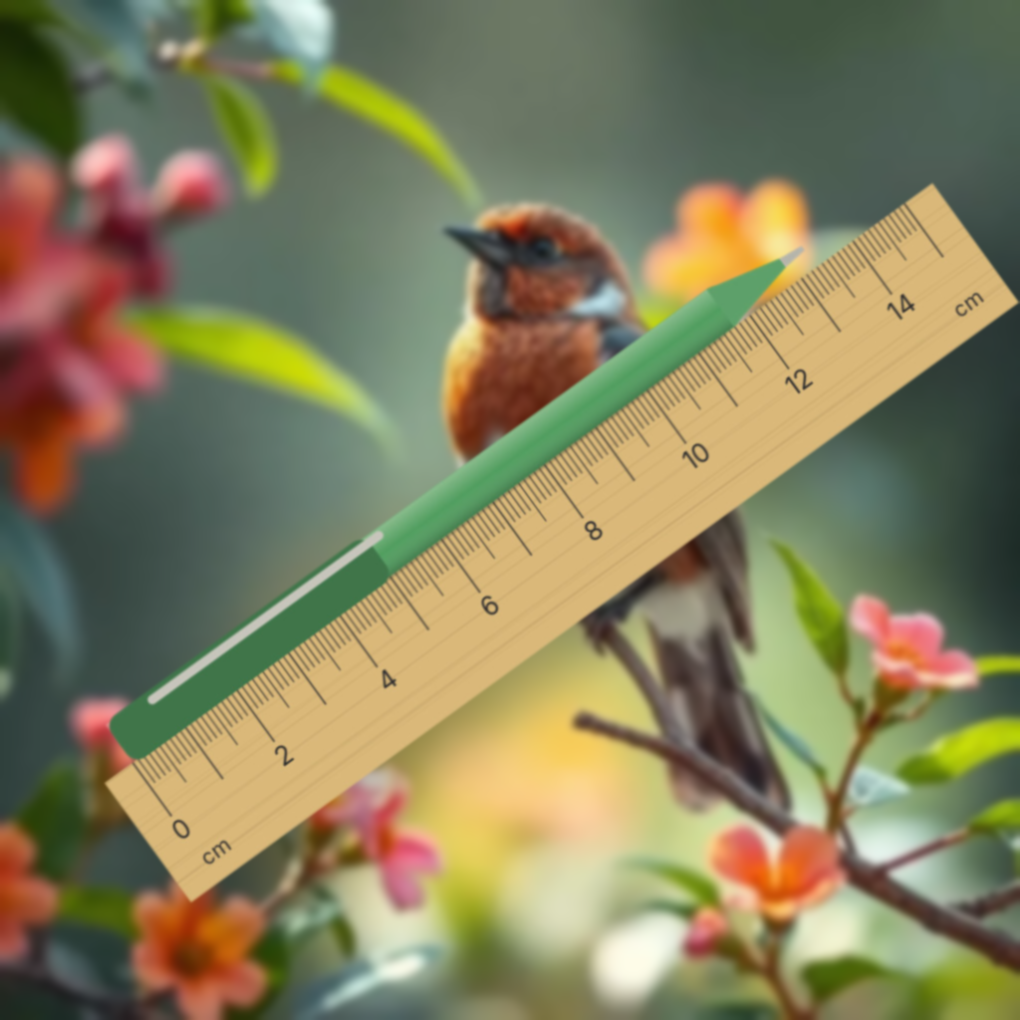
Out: 13.3cm
